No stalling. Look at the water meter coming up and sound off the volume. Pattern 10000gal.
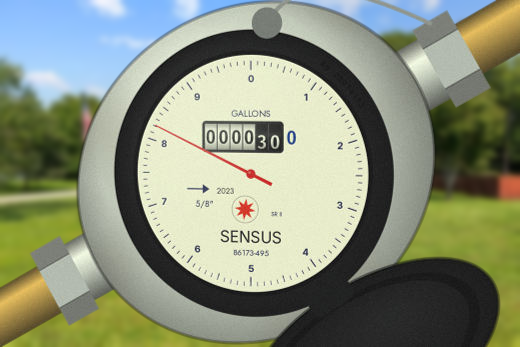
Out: 298.2gal
